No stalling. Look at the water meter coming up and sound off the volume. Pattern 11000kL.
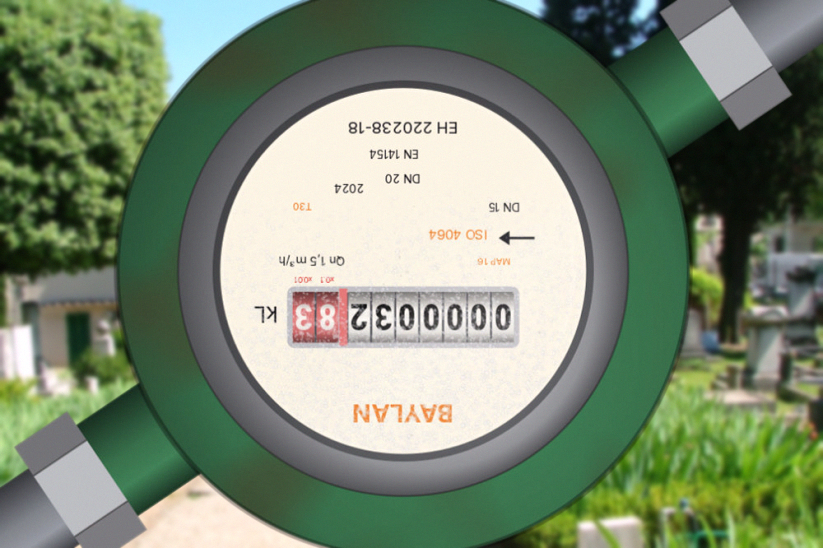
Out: 32.83kL
